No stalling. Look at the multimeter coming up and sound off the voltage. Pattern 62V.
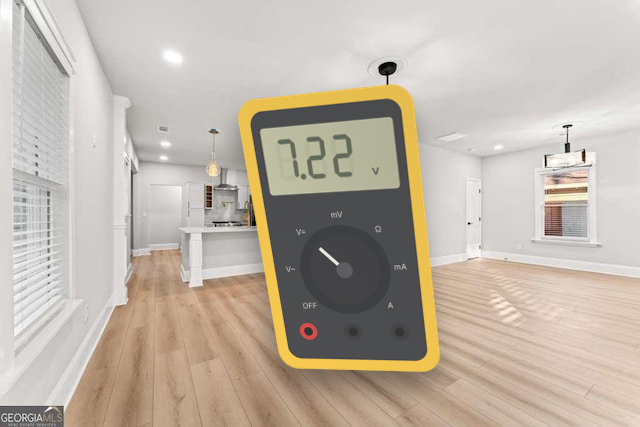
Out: 7.22V
